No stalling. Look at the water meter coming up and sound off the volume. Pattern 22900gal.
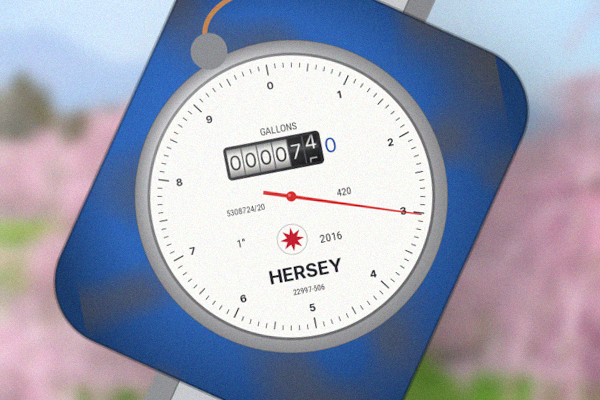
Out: 743.0gal
